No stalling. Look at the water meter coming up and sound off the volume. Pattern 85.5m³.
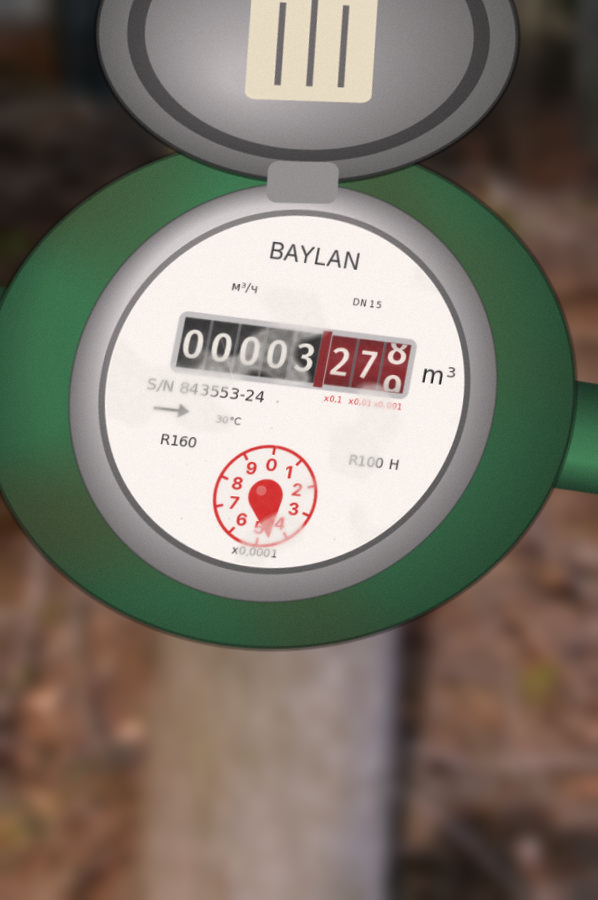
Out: 3.2784m³
